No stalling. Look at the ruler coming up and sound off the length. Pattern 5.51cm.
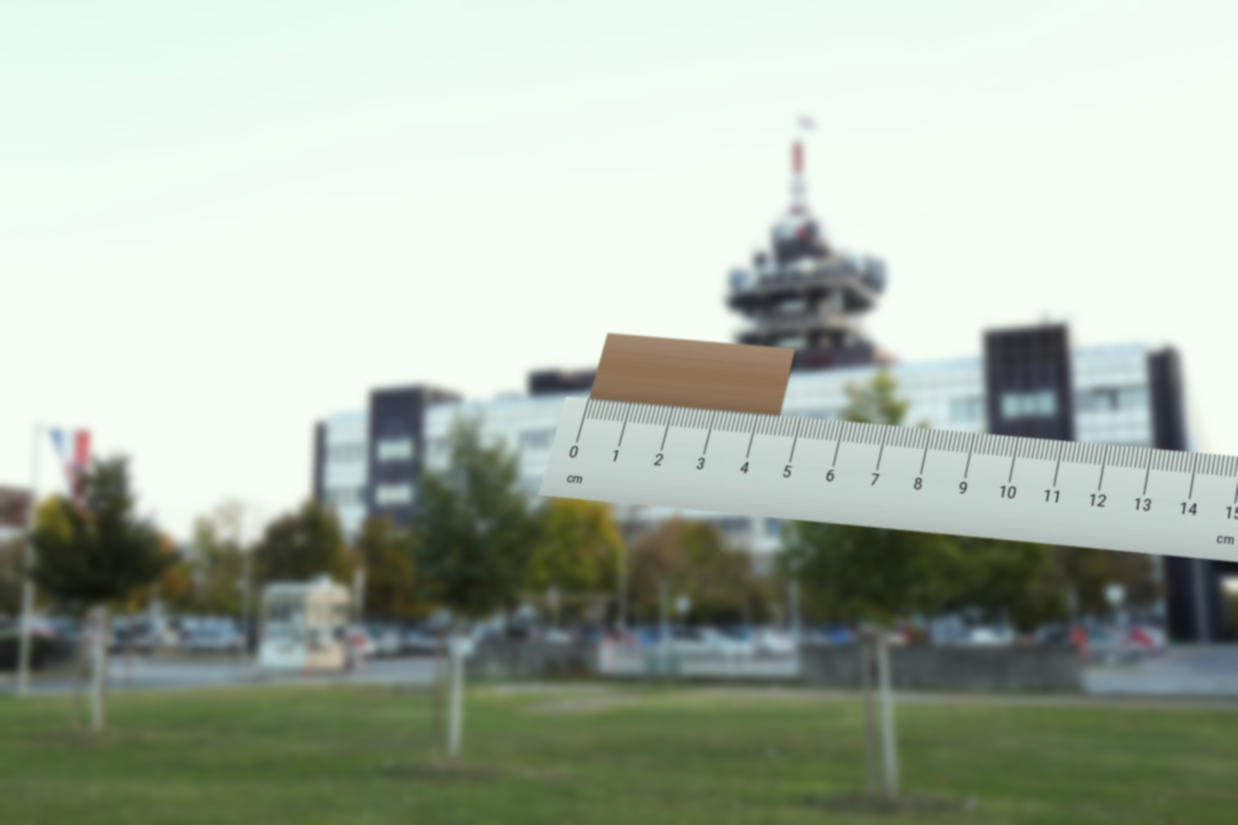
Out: 4.5cm
